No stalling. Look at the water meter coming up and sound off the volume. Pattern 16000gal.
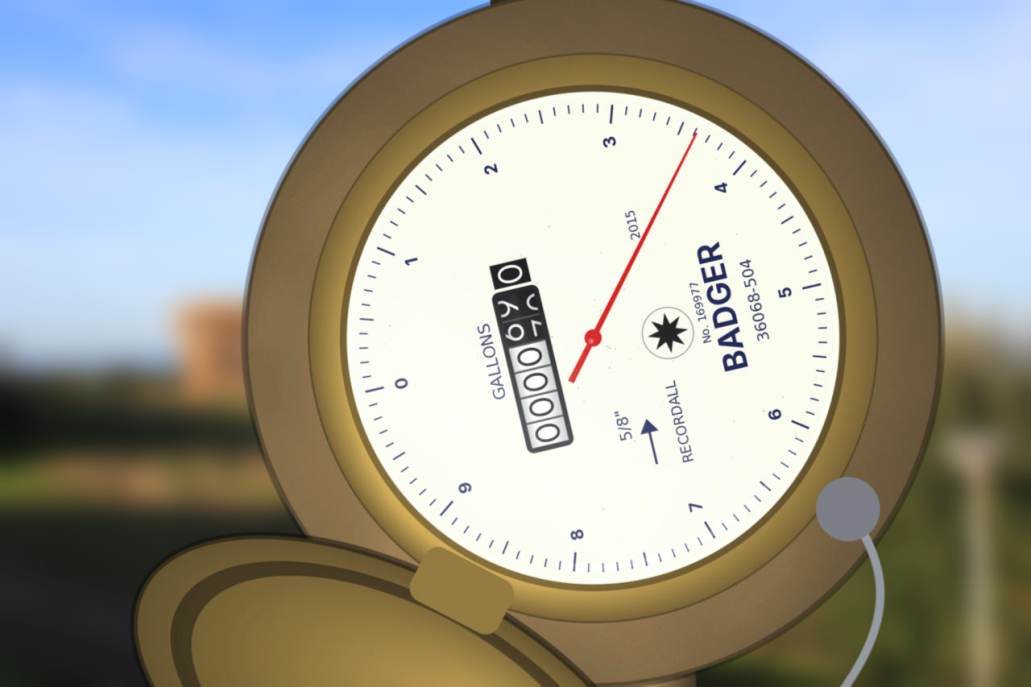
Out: 693.6gal
